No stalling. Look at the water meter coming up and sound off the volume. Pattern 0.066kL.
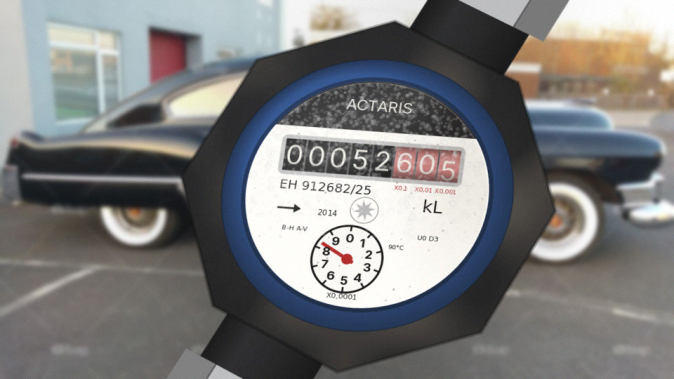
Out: 52.6048kL
